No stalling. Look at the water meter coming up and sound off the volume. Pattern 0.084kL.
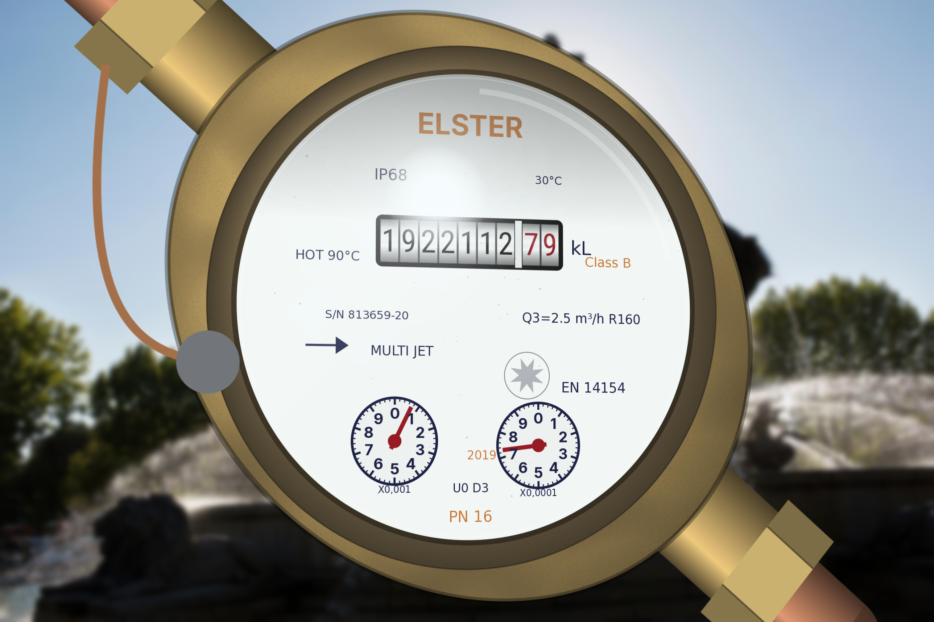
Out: 1922112.7907kL
